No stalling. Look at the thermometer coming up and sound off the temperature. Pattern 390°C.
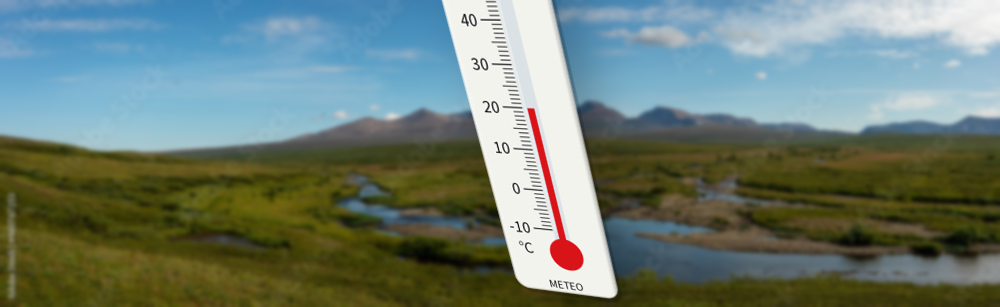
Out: 20°C
